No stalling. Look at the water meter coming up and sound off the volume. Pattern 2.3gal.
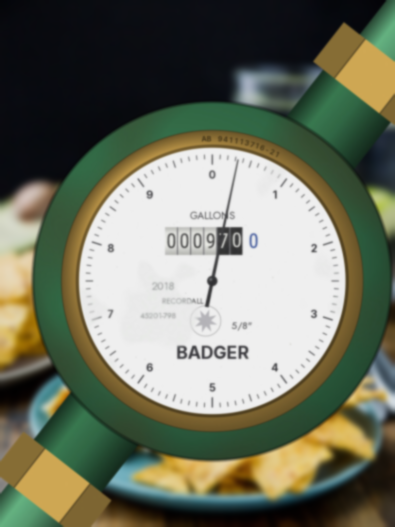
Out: 9700.3gal
